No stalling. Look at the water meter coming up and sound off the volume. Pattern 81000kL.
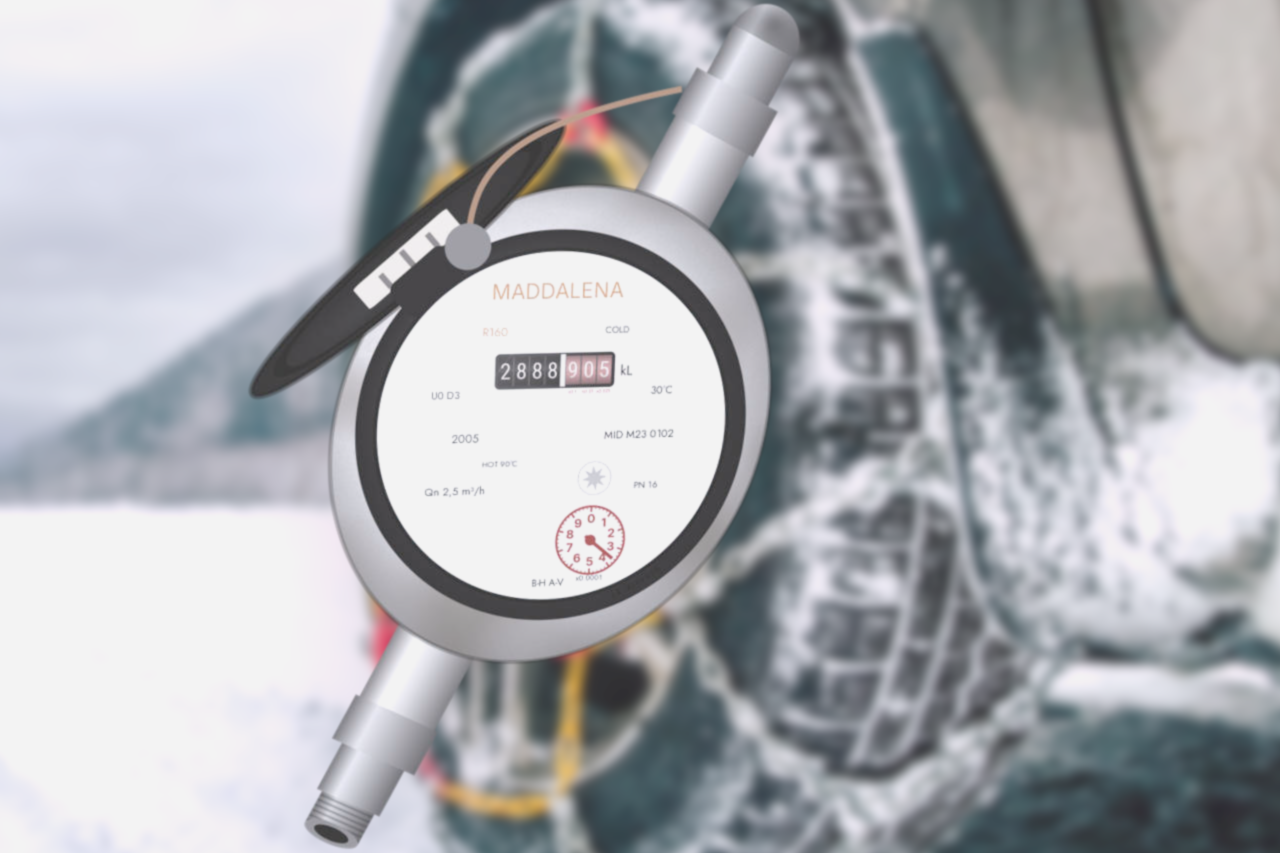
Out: 2888.9053kL
